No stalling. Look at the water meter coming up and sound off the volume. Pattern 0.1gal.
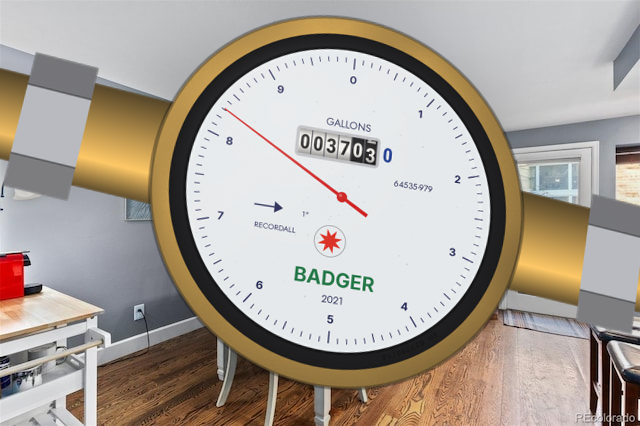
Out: 37028.3gal
